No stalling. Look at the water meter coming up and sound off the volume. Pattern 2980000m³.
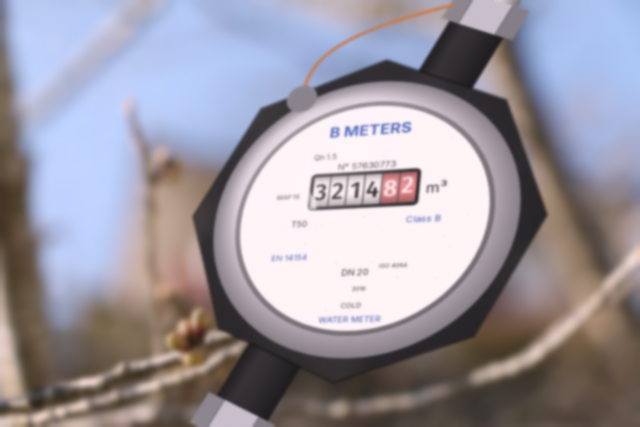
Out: 3214.82m³
